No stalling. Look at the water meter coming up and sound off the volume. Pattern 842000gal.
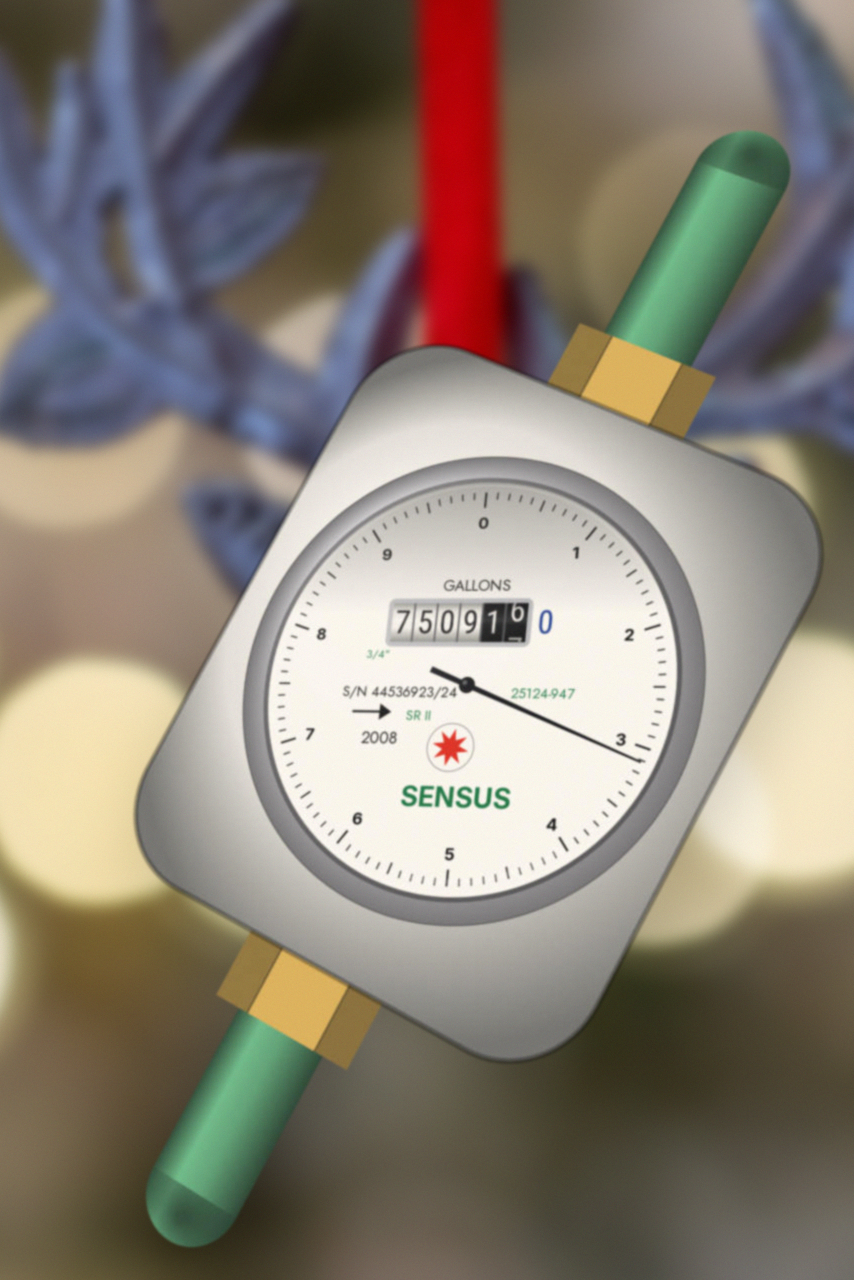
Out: 7509163.1gal
